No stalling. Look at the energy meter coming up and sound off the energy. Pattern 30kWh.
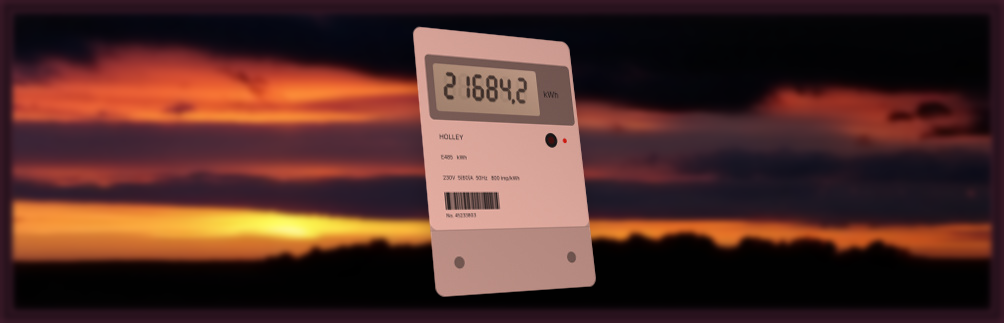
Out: 21684.2kWh
